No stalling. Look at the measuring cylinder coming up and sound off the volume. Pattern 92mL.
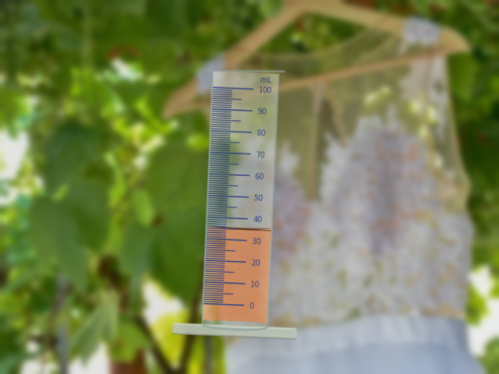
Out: 35mL
